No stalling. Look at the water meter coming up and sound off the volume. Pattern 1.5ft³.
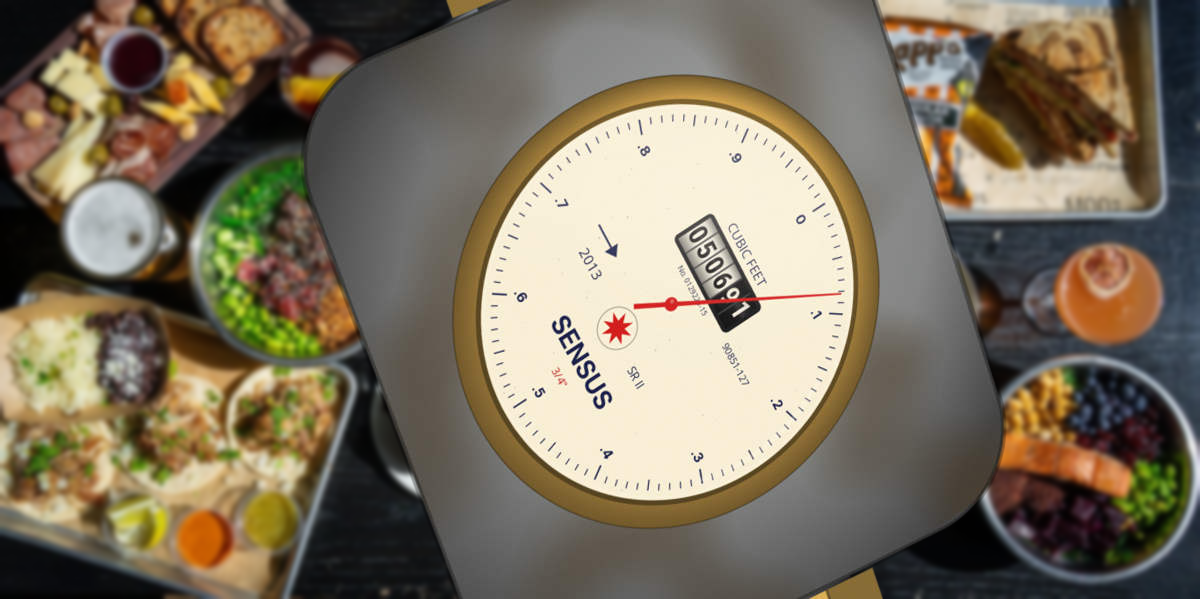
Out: 50691.08ft³
